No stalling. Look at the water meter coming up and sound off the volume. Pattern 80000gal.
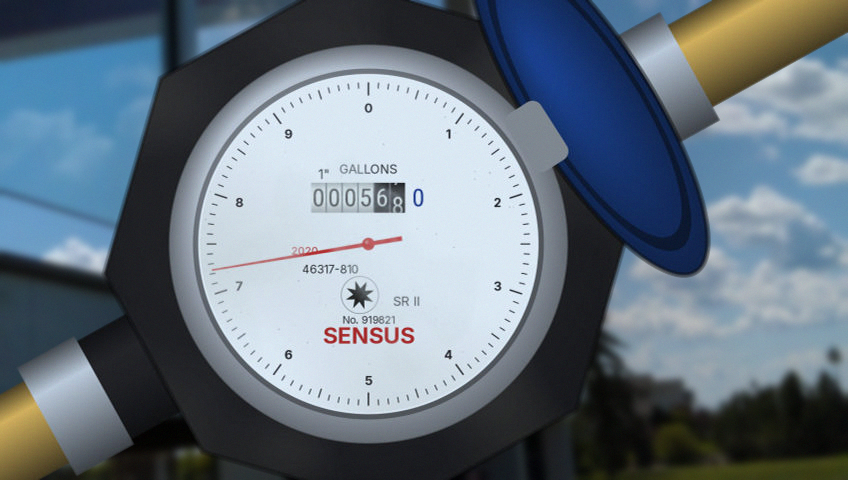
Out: 5677.2gal
